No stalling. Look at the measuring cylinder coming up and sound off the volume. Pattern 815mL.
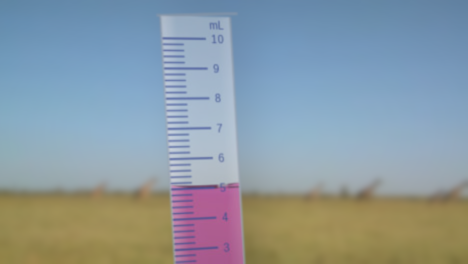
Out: 5mL
